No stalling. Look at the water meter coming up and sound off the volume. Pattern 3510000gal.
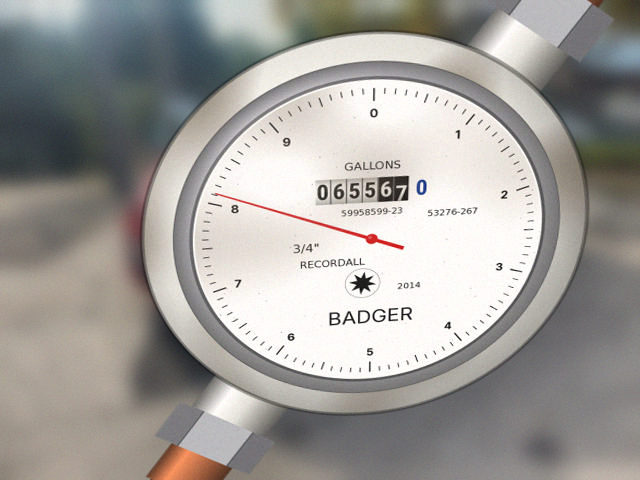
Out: 655668.1gal
